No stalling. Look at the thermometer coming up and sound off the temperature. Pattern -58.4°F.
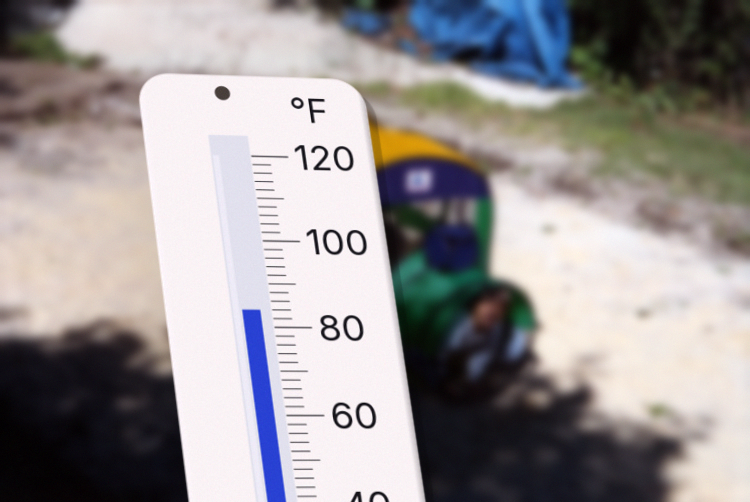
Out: 84°F
